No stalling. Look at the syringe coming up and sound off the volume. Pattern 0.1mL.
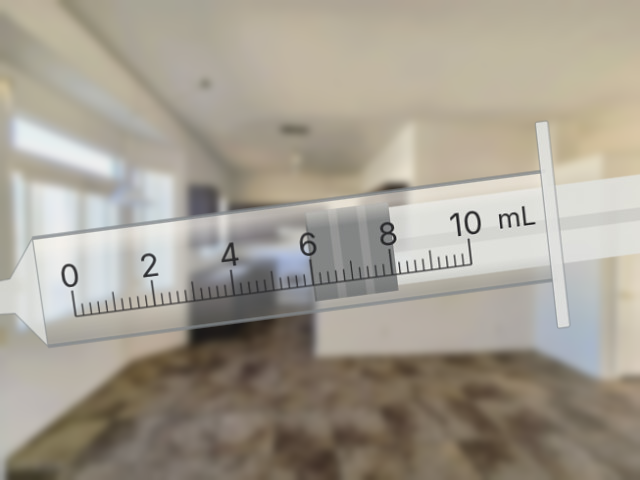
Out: 6mL
